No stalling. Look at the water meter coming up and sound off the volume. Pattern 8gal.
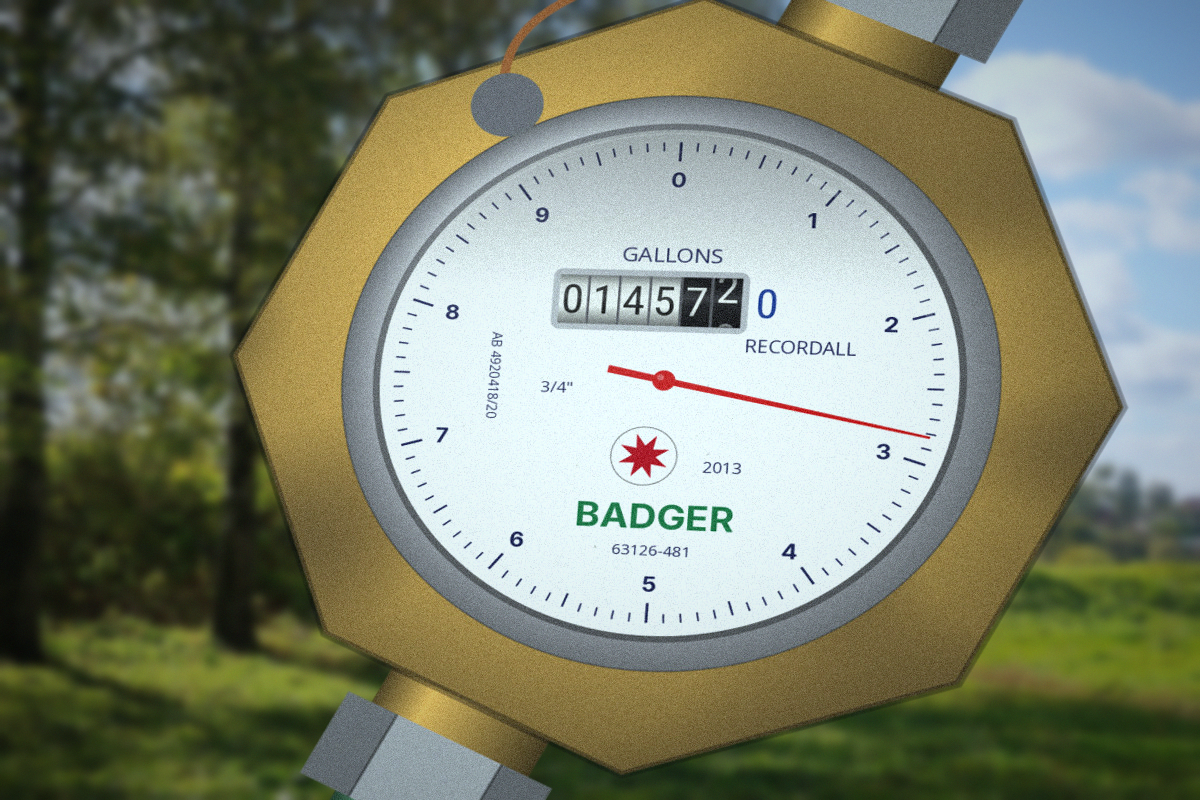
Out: 145722.8gal
